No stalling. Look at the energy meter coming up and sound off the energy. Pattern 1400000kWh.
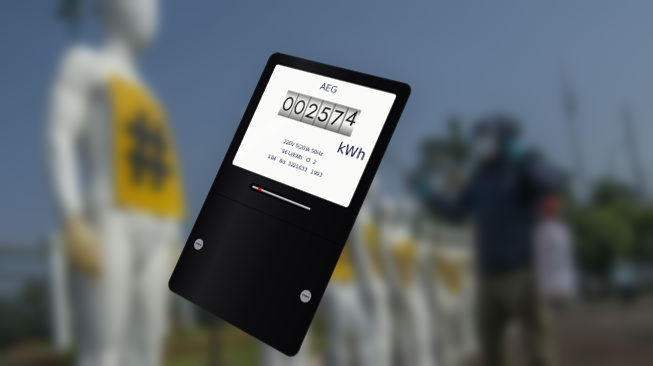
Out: 2574kWh
